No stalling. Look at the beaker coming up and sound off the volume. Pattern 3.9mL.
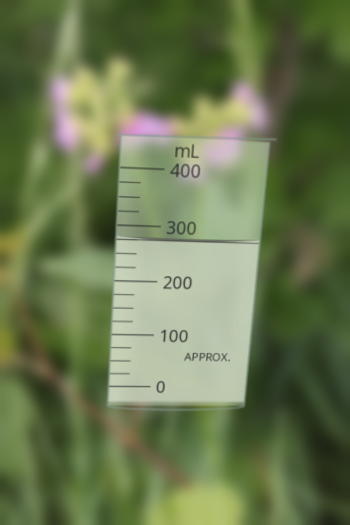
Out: 275mL
